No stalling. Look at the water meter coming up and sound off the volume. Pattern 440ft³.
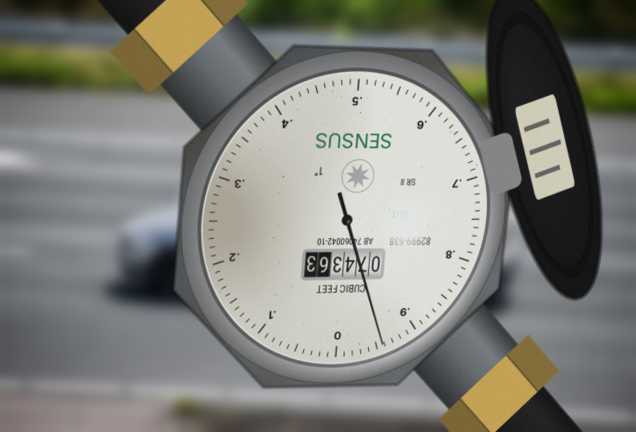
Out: 74362.94ft³
